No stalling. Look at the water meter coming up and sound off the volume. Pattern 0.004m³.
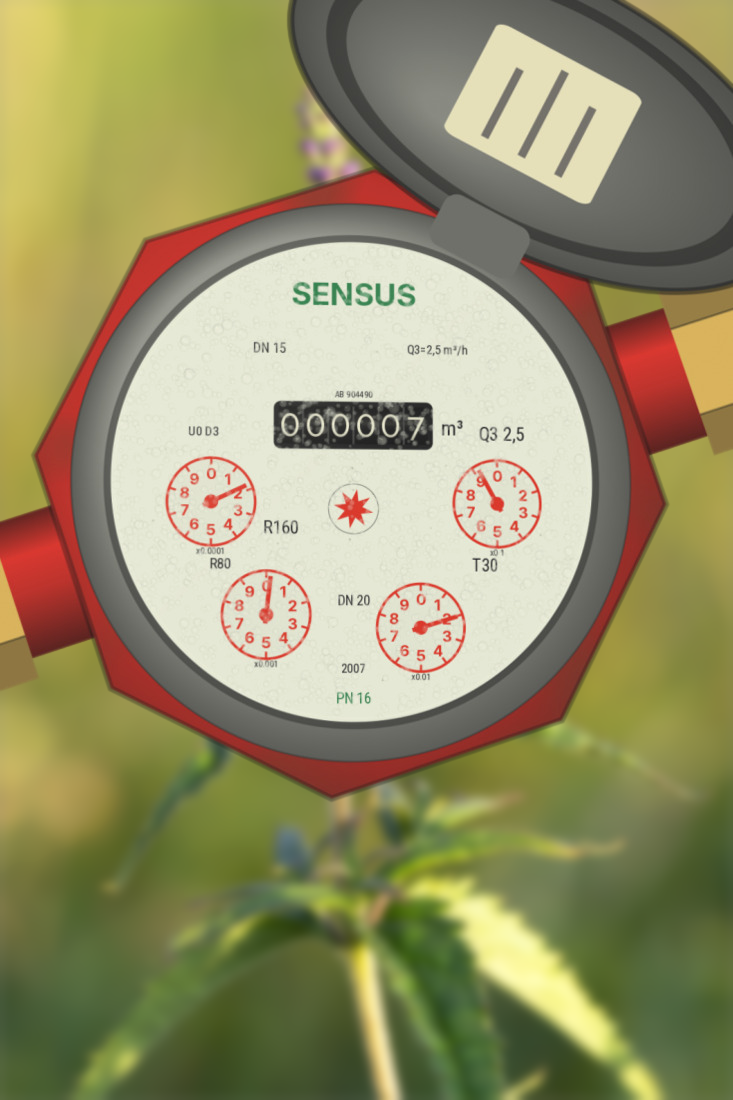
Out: 6.9201m³
